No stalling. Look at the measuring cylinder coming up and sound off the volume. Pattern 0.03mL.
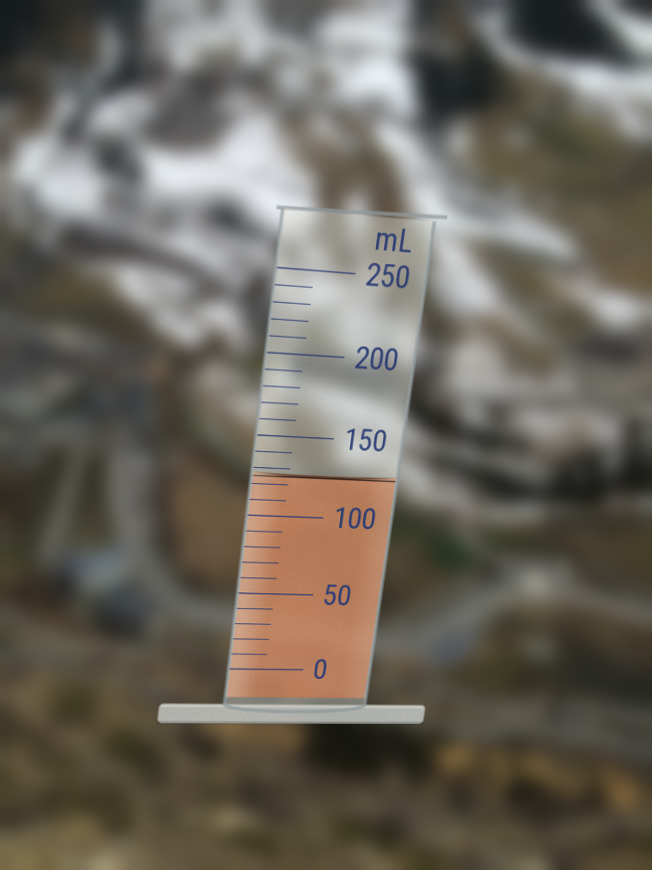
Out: 125mL
